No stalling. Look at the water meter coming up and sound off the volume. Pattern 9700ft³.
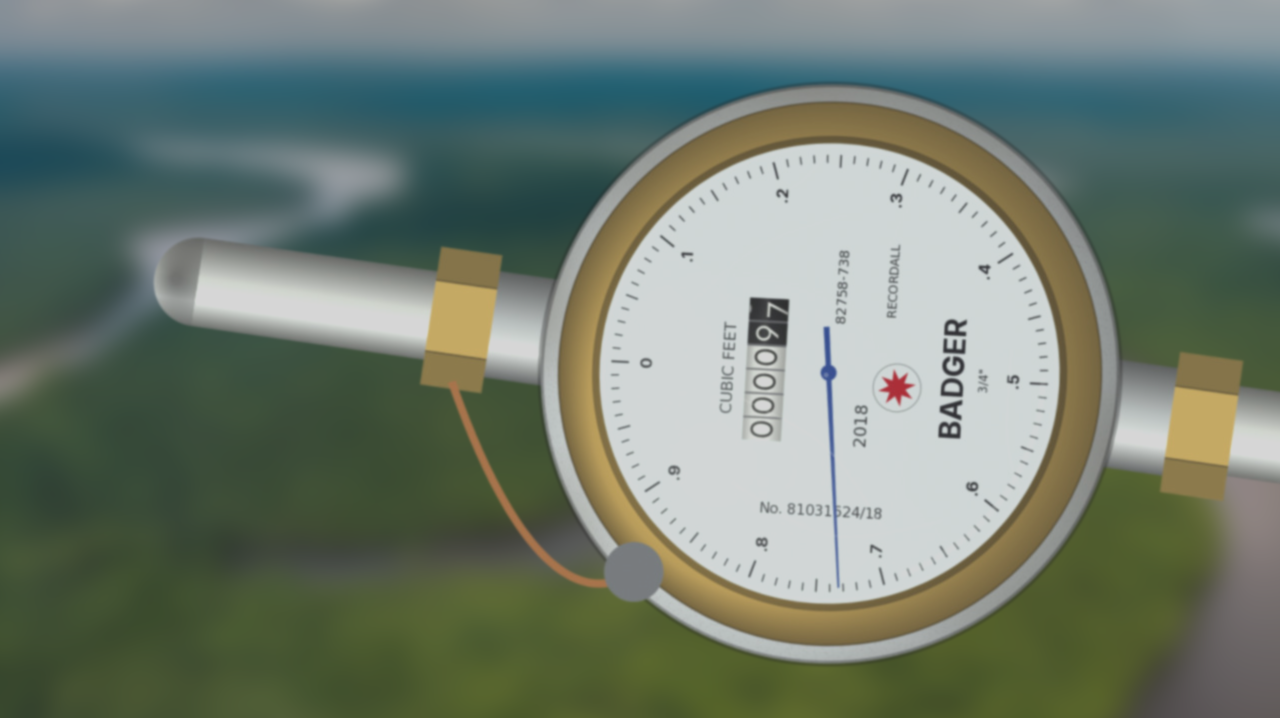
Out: 96.73ft³
